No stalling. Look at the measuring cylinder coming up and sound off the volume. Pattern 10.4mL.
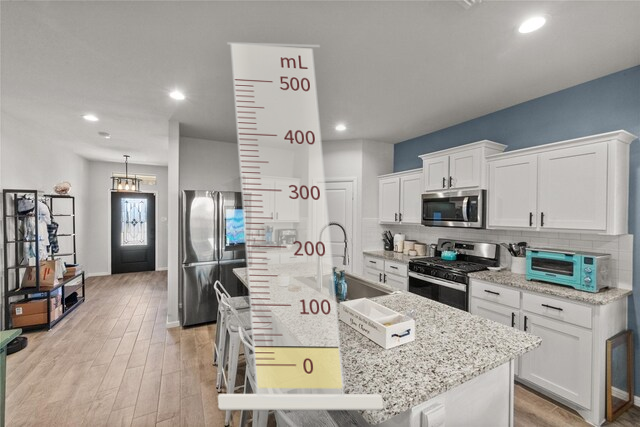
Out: 30mL
